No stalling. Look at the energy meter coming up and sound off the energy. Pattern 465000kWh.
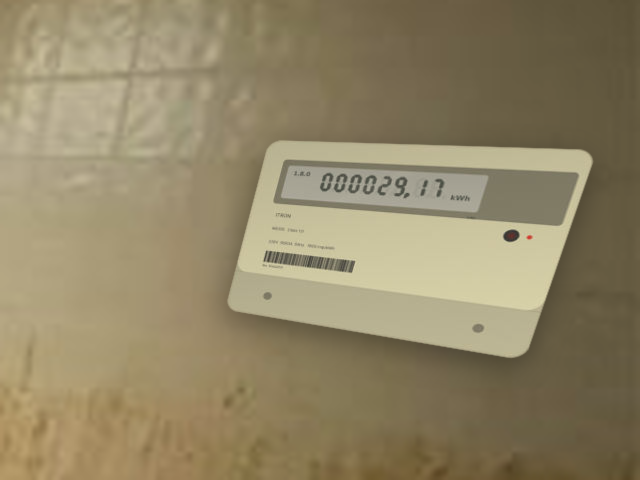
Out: 29.17kWh
